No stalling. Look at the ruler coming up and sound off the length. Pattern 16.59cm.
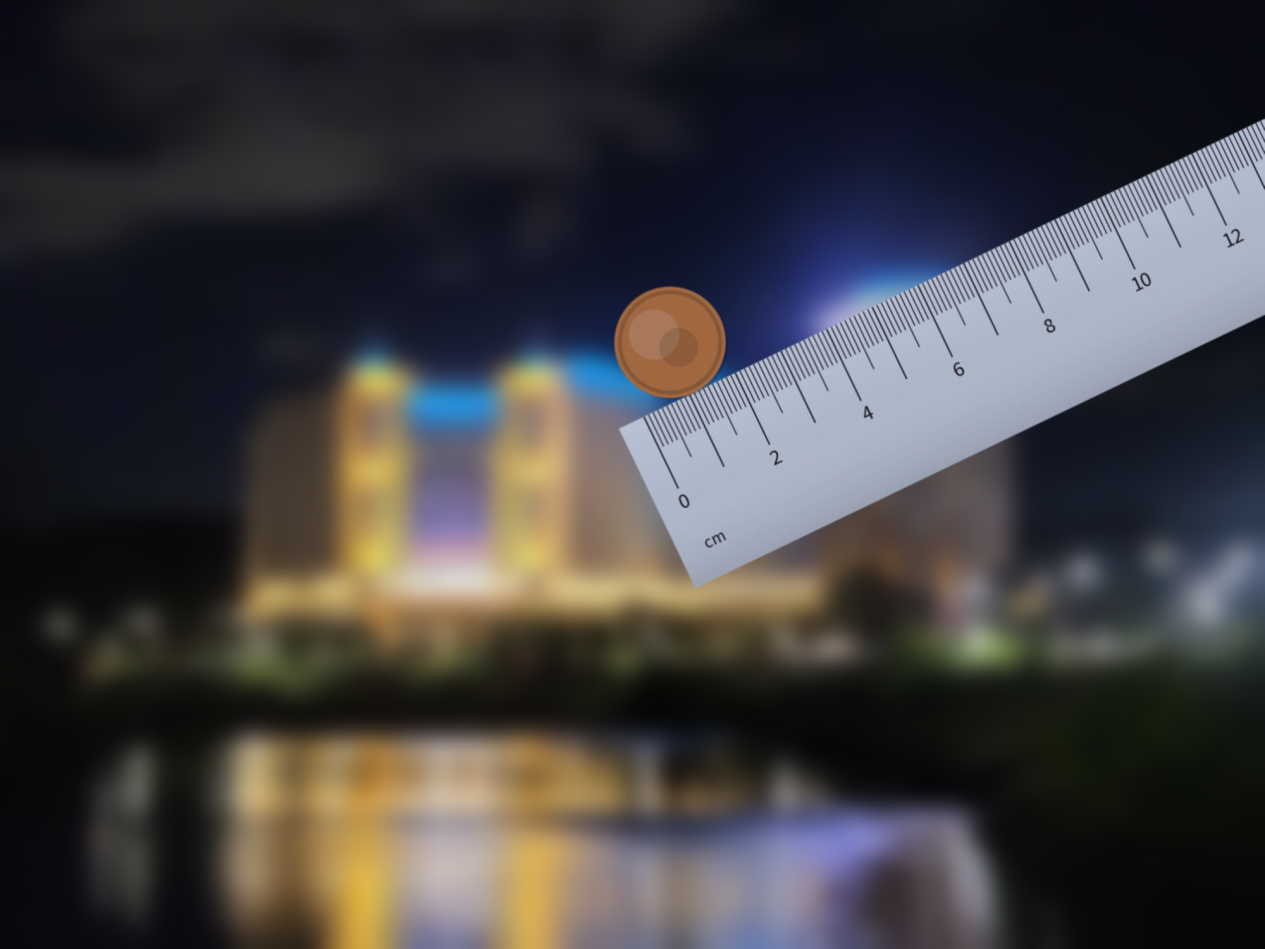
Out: 2.2cm
